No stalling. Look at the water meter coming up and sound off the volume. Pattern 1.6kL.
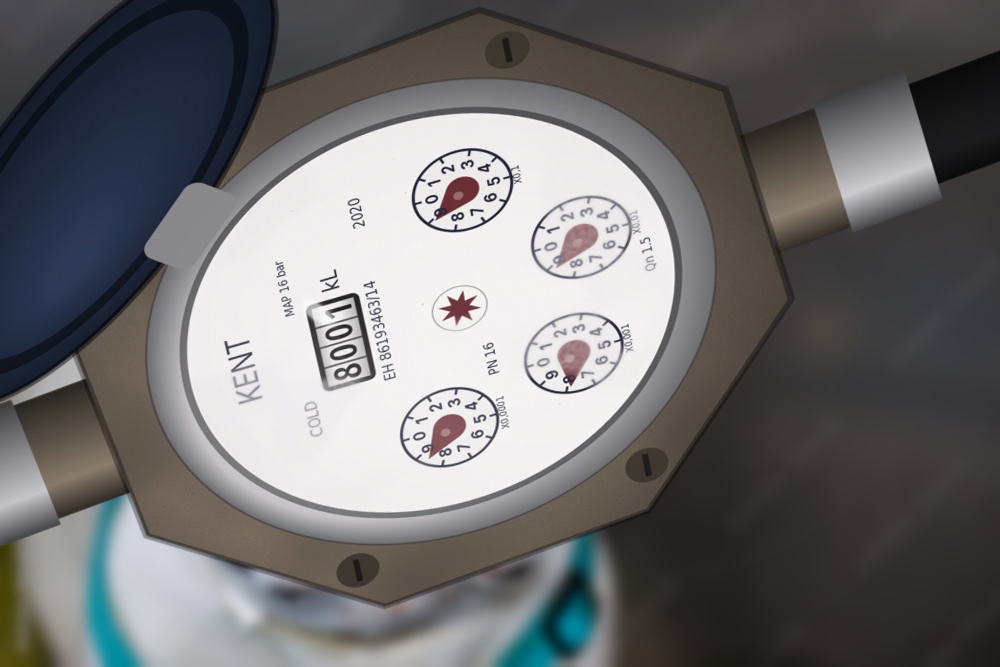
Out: 8000.8878kL
